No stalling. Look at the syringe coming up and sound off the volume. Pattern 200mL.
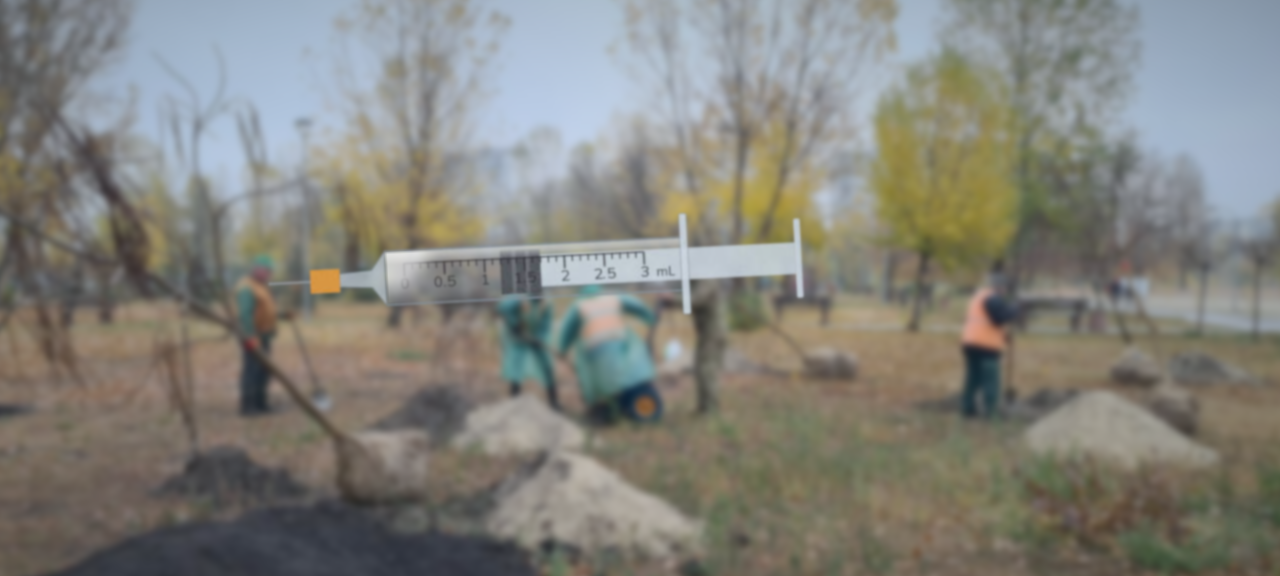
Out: 1.2mL
